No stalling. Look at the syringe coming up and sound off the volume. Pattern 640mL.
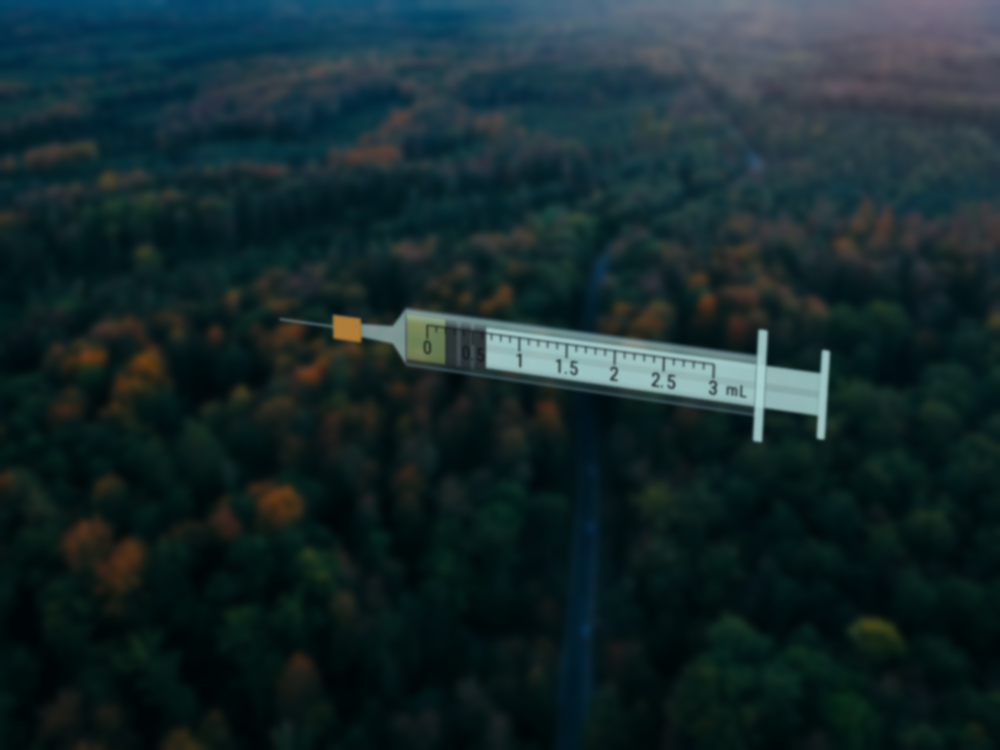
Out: 0.2mL
